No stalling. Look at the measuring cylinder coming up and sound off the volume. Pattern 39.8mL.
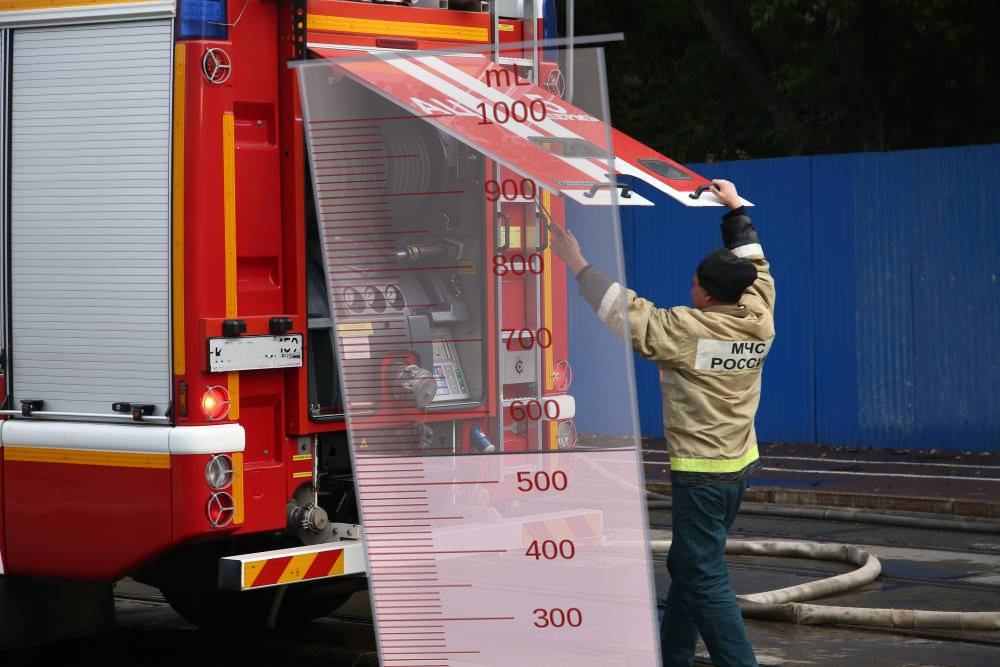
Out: 540mL
